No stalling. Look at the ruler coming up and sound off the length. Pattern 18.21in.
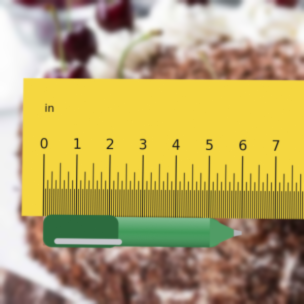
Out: 6in
